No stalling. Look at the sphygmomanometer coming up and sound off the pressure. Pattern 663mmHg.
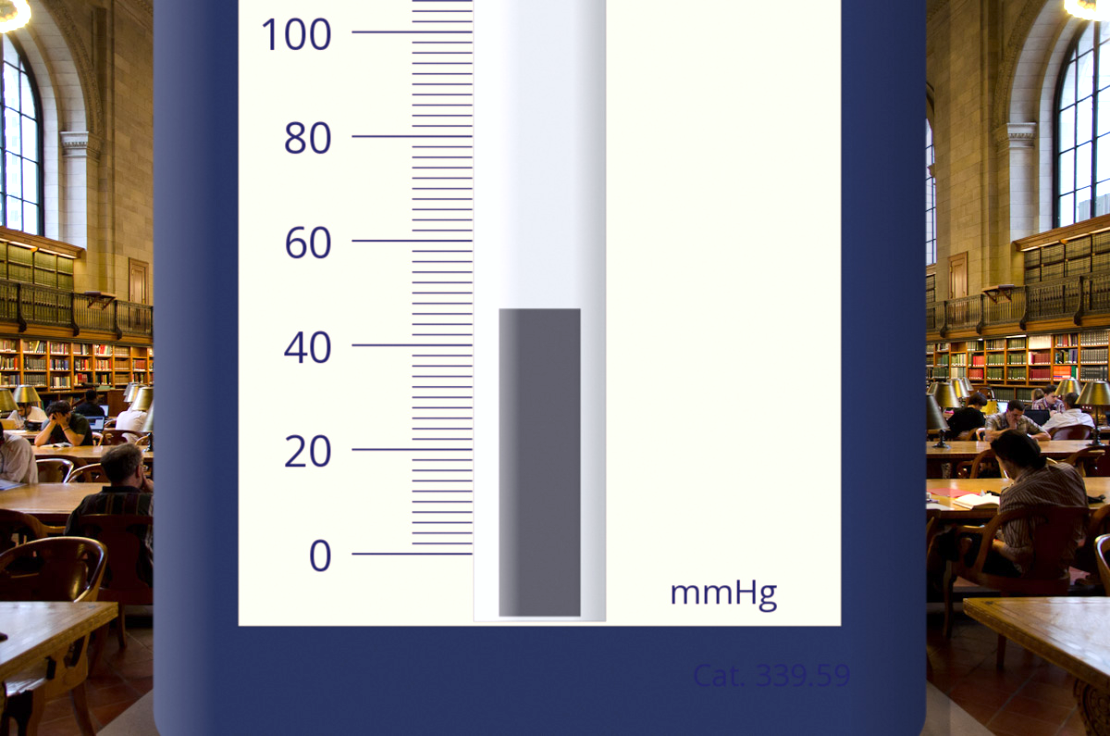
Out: 47mmHg
